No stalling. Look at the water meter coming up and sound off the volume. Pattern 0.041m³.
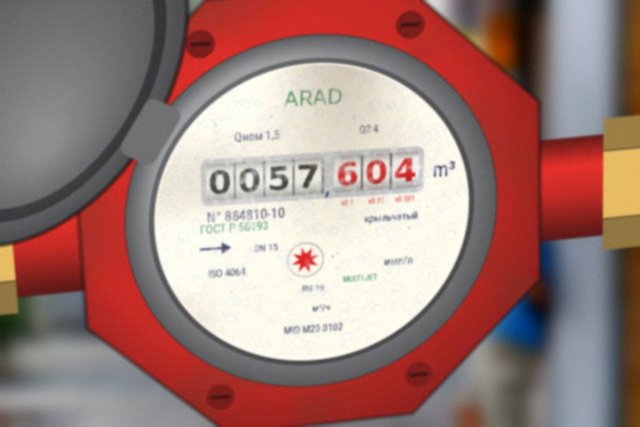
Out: 57.604m³
